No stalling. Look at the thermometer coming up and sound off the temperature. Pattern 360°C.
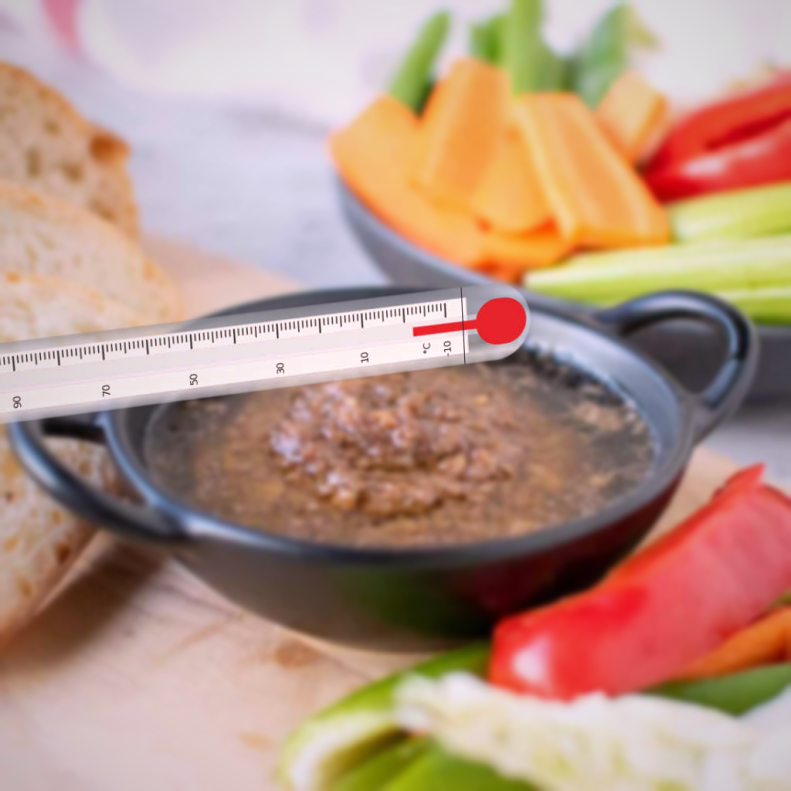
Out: -2°C
